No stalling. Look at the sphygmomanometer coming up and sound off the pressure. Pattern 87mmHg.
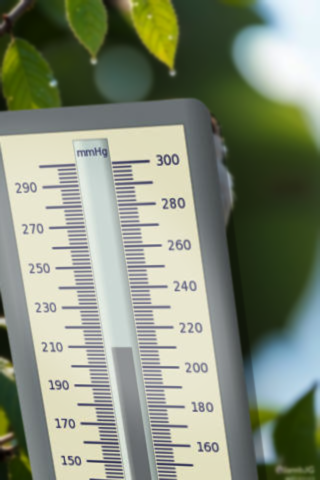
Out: 210mmHg
